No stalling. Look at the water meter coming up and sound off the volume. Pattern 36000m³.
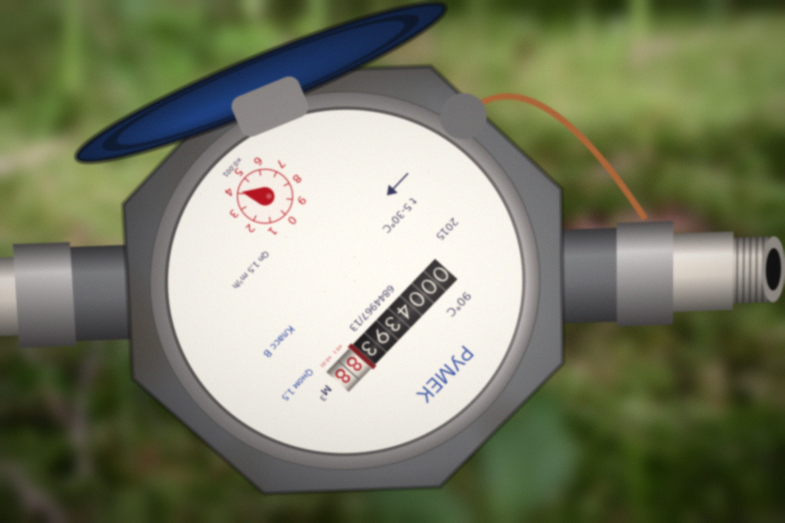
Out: 4393.884m³
